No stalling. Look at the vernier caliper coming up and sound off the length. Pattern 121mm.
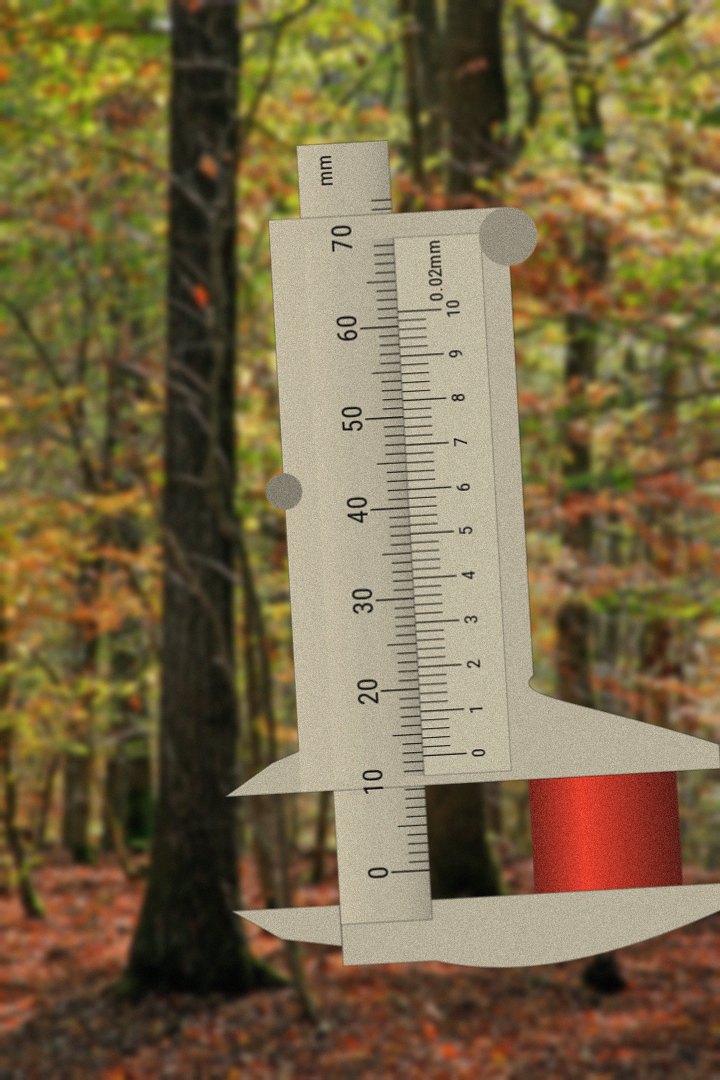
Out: 12.6mm
